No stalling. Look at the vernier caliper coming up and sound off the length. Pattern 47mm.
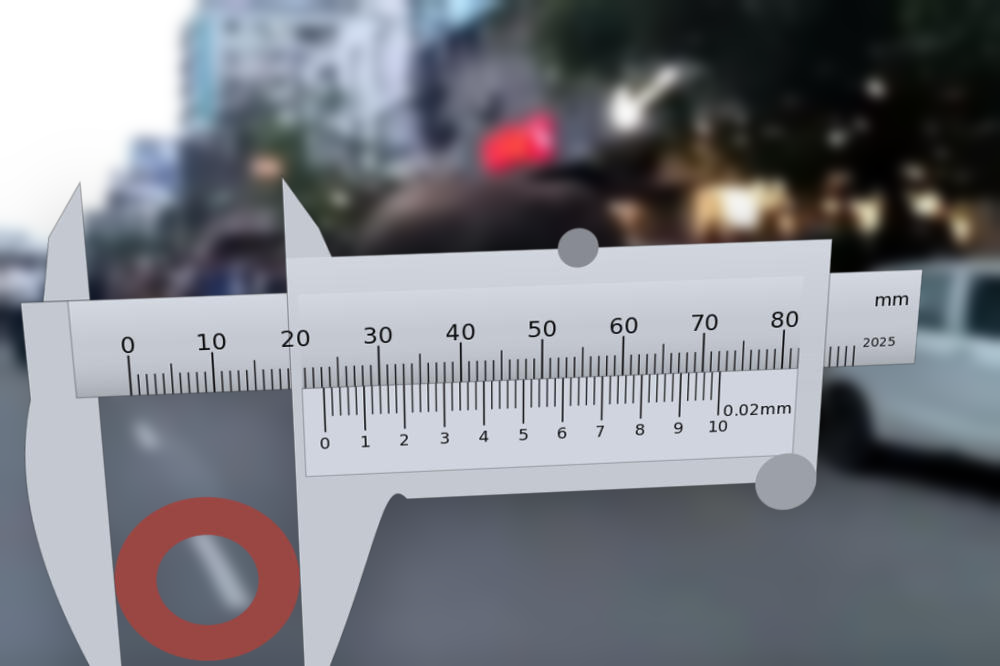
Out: 23.2mm
